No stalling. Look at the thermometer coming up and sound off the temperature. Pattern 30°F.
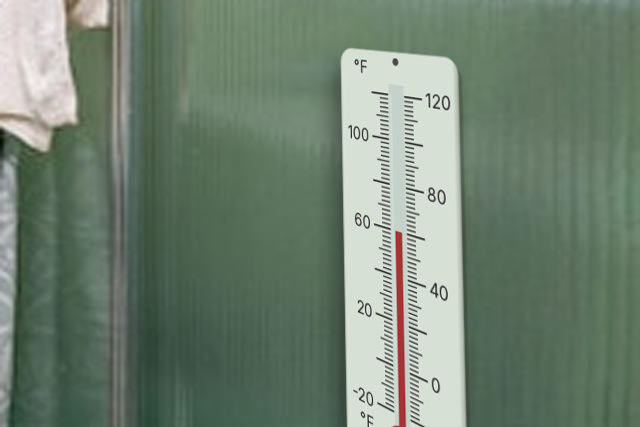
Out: 60°F
